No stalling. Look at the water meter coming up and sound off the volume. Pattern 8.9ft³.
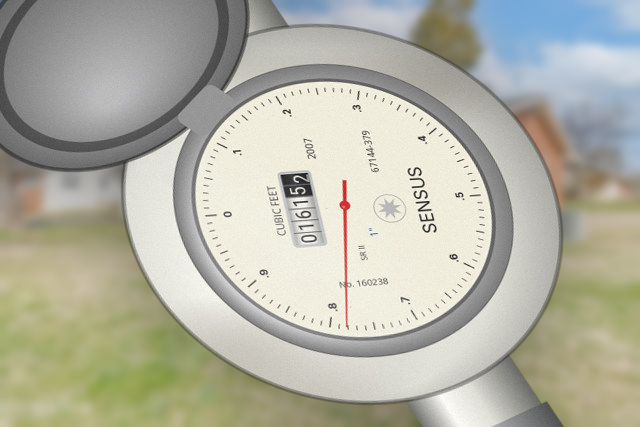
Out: 16151.78ft³
